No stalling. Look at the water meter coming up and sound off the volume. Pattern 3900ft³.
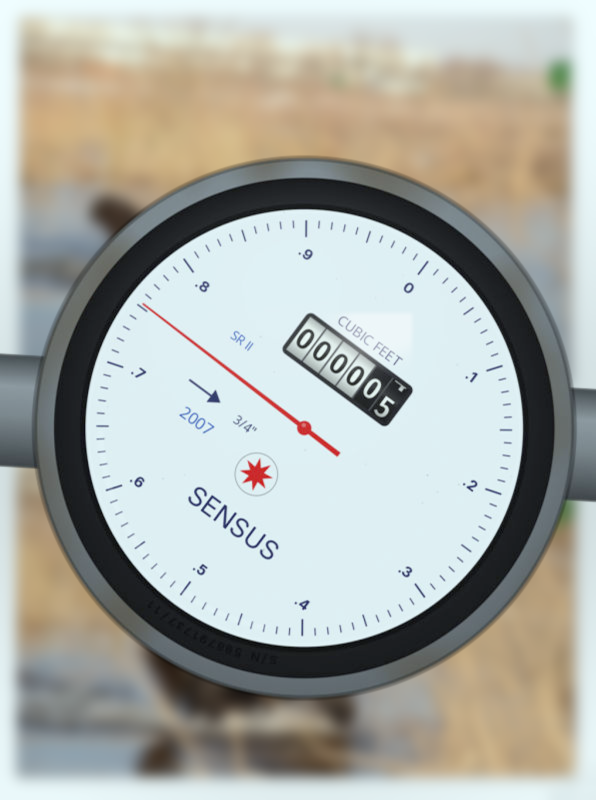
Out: 4.75ft³
